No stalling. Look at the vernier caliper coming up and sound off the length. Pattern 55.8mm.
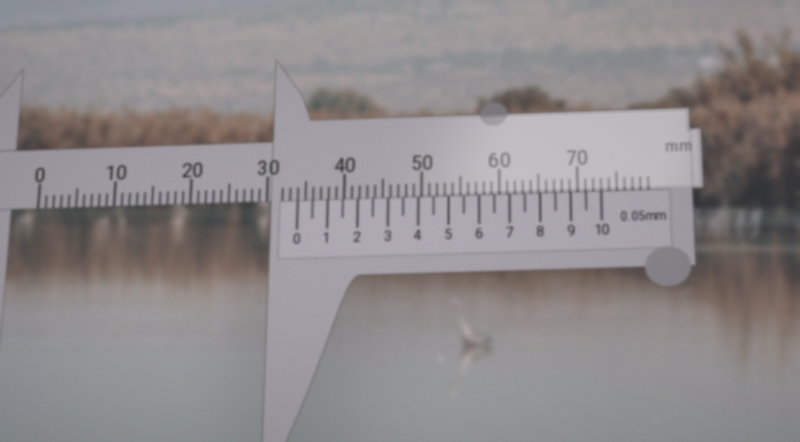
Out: 34.0mm
